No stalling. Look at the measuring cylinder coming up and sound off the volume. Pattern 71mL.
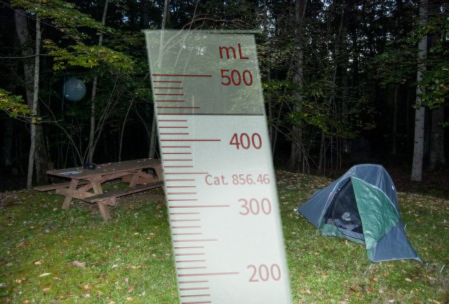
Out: 440mL
